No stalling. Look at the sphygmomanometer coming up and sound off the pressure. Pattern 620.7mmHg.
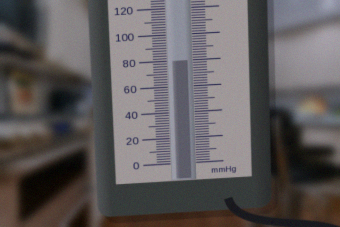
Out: 80mmHg
